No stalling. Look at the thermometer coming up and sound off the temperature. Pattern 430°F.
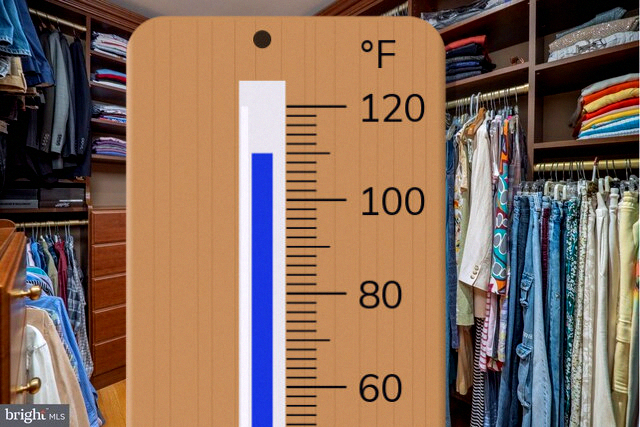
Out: 110°F
